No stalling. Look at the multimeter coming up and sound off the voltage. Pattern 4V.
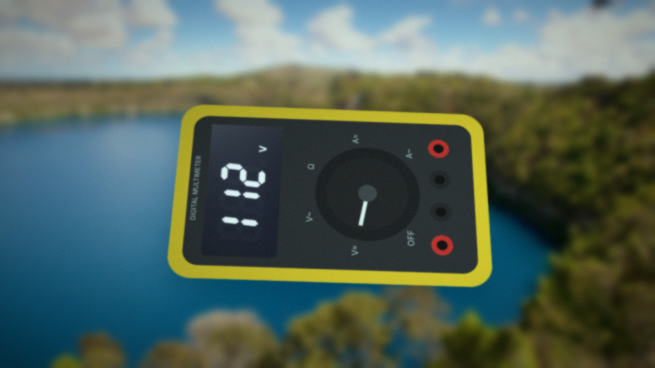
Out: 112V
